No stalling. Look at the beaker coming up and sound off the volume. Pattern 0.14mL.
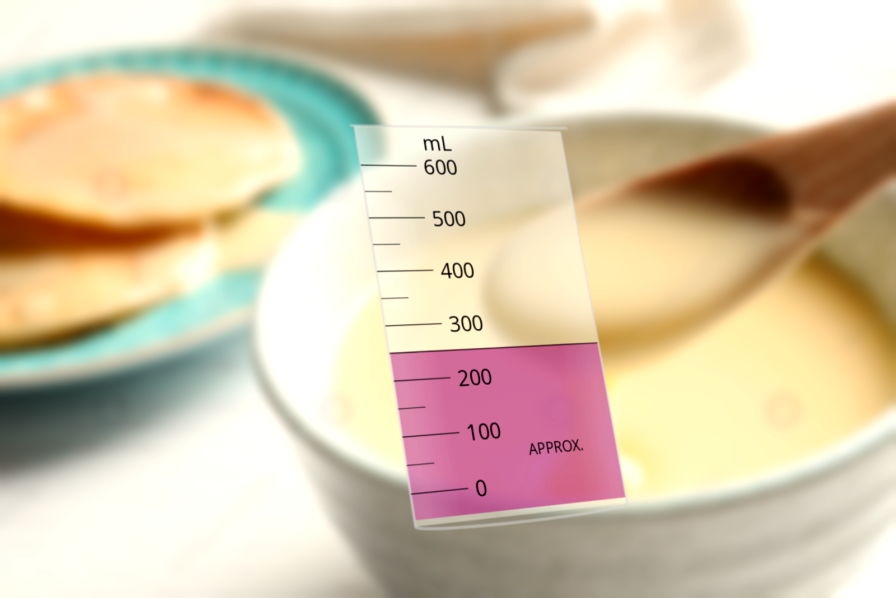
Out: 250mL
